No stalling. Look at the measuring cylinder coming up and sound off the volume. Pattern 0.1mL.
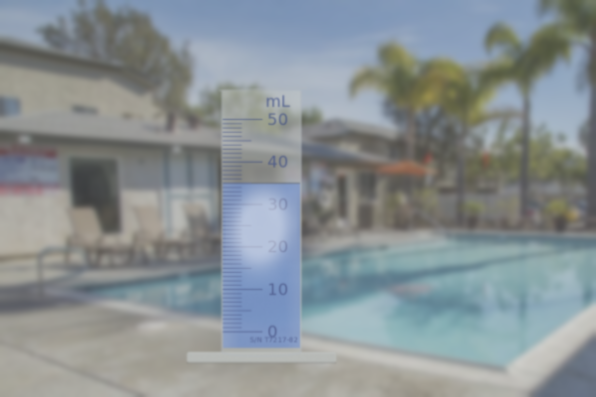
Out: 35mL
